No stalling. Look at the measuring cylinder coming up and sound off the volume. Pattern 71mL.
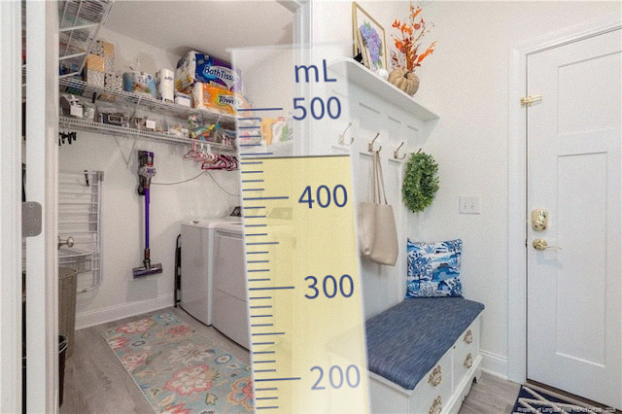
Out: 445mL
